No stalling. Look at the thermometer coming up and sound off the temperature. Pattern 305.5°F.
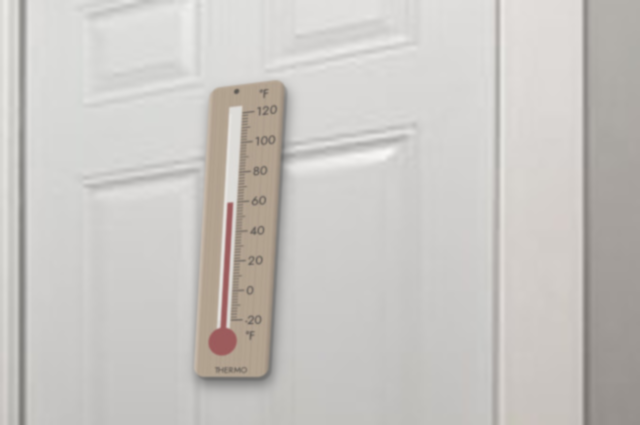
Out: 60°F
